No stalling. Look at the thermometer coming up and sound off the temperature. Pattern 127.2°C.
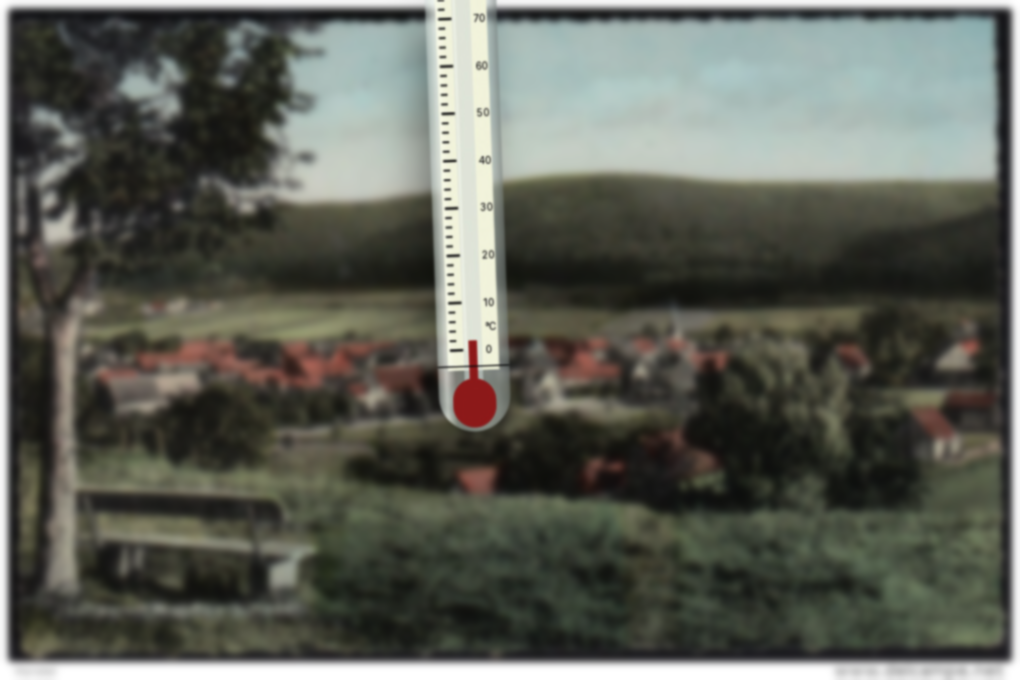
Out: 2°C
